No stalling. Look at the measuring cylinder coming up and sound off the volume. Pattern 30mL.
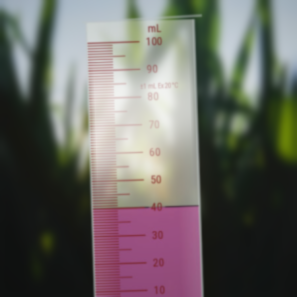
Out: 40mL
